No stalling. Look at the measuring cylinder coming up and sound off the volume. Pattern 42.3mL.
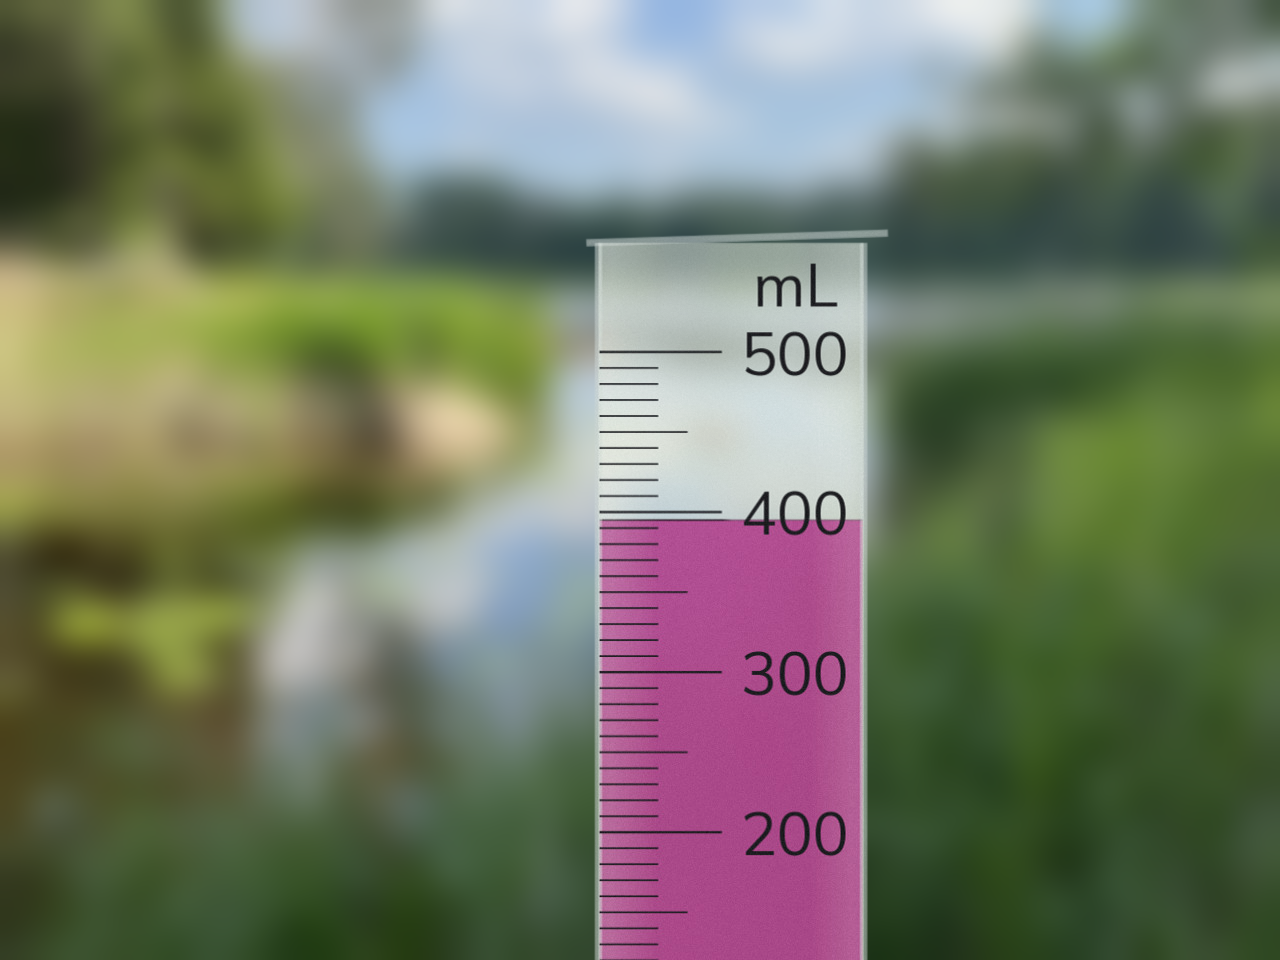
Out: 395mL
